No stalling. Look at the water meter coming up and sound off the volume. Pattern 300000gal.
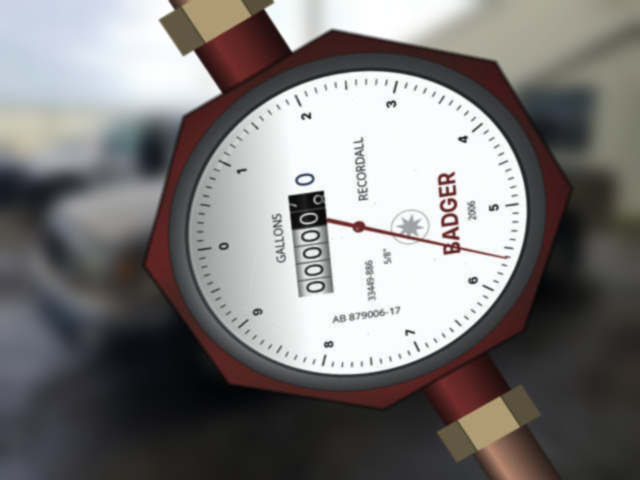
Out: 75.6gal
